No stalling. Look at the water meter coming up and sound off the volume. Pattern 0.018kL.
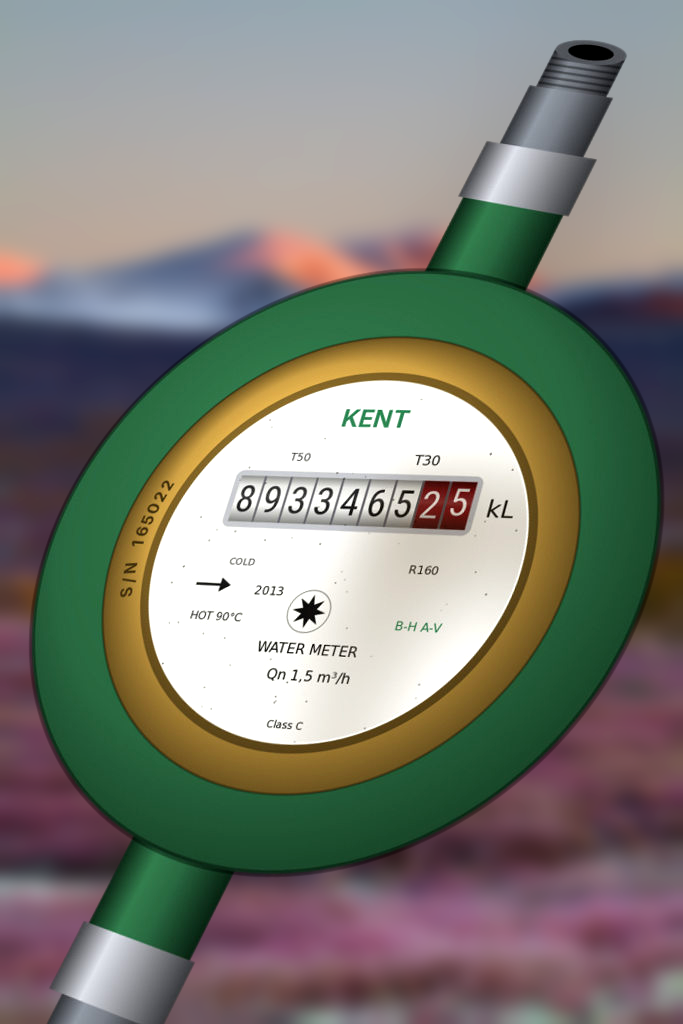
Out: 8933465.25kL
